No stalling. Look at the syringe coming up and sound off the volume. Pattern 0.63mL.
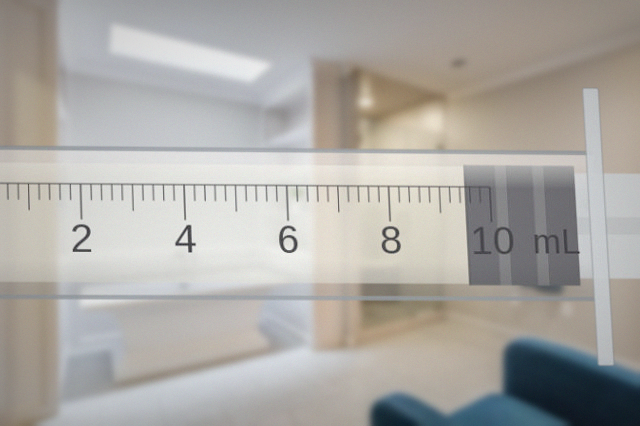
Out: 9.5mL
